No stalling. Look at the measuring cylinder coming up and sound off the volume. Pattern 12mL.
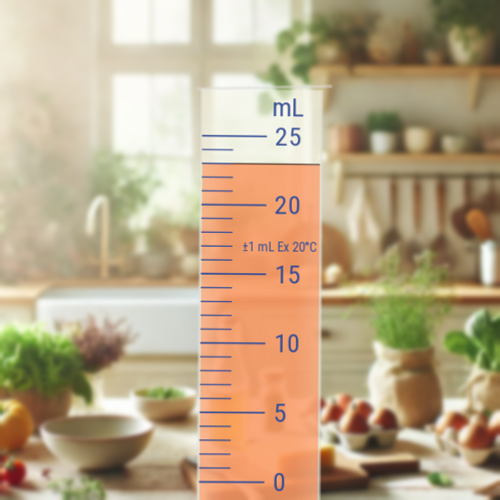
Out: 23mL
